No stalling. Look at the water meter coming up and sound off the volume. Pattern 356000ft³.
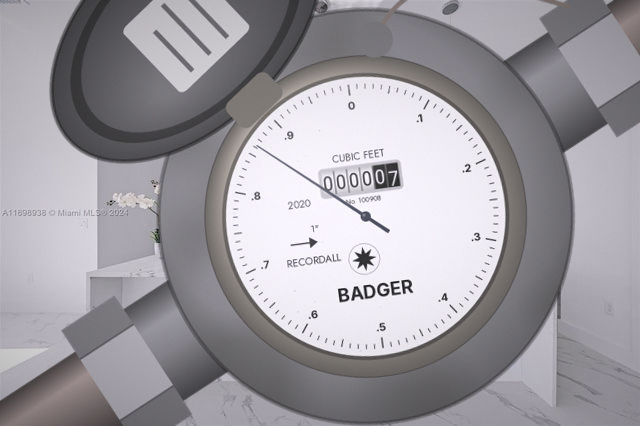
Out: 6.86ft³
